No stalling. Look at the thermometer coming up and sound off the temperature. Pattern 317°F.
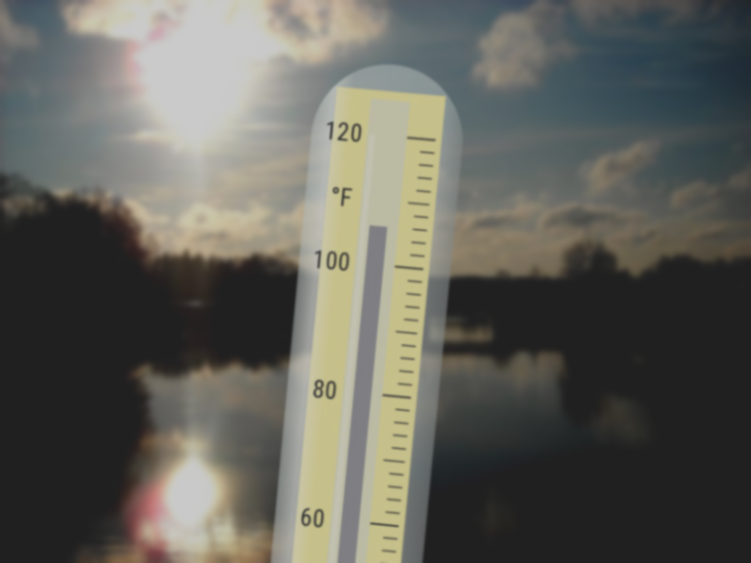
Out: 106°F
